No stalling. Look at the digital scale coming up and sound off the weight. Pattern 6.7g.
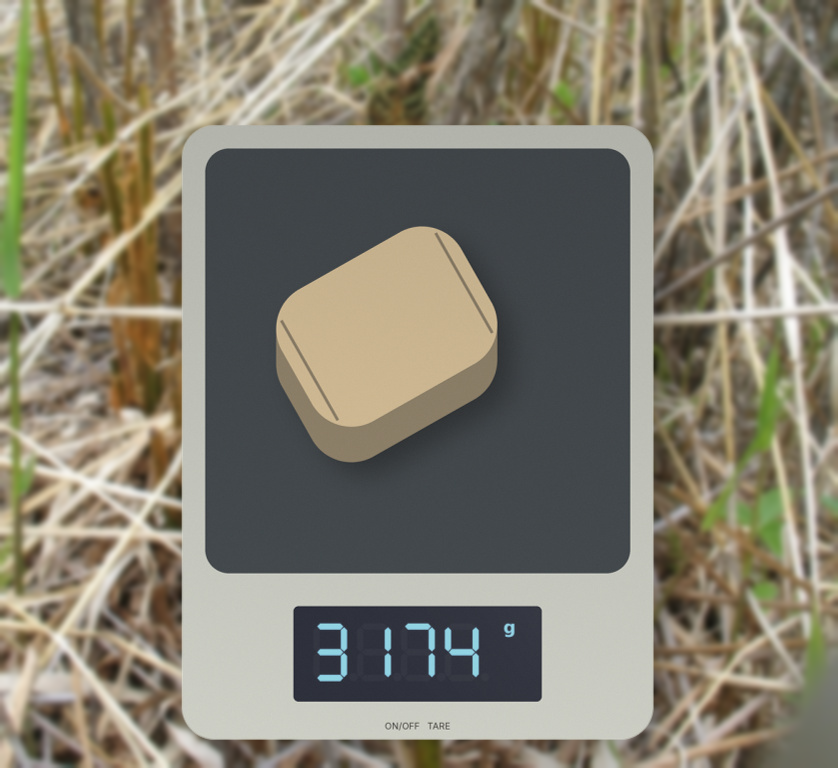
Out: 3174g
